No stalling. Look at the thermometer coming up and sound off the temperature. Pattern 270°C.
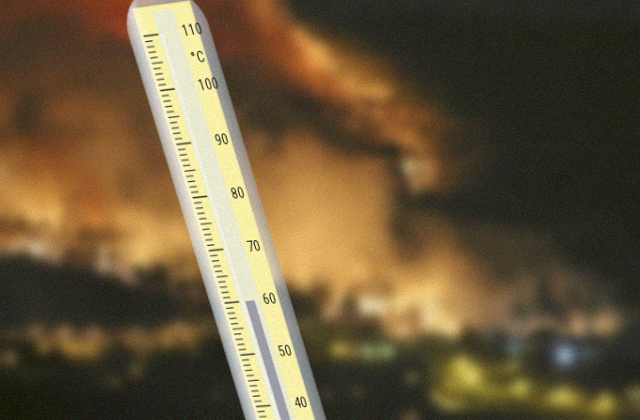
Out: 60°C
